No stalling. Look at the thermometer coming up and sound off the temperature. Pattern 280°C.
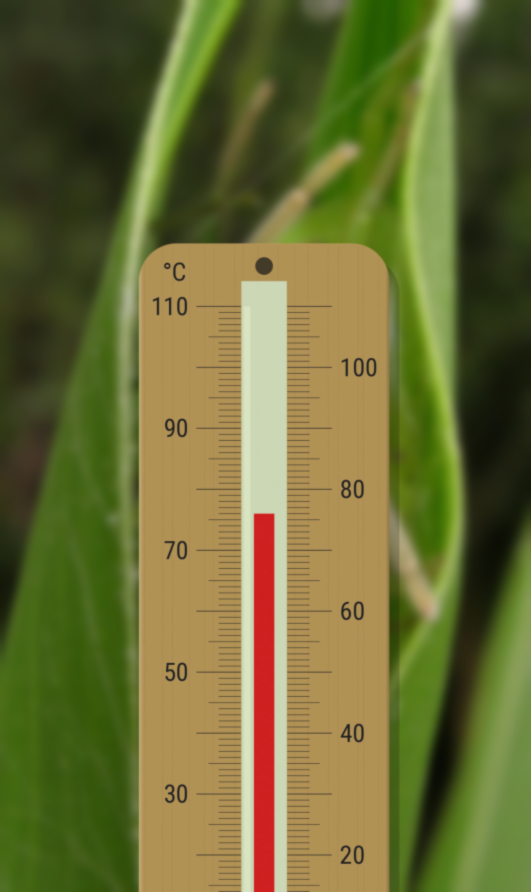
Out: 76°C
